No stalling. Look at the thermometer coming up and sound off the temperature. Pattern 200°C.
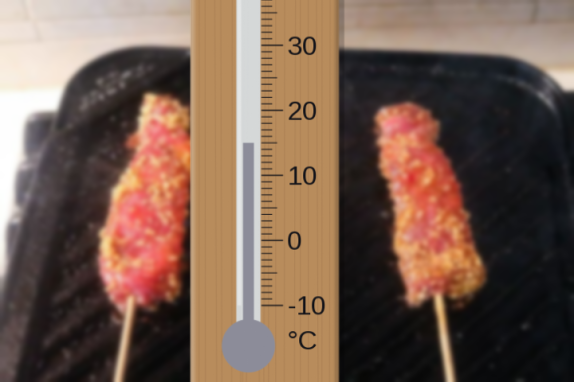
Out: 15°C
